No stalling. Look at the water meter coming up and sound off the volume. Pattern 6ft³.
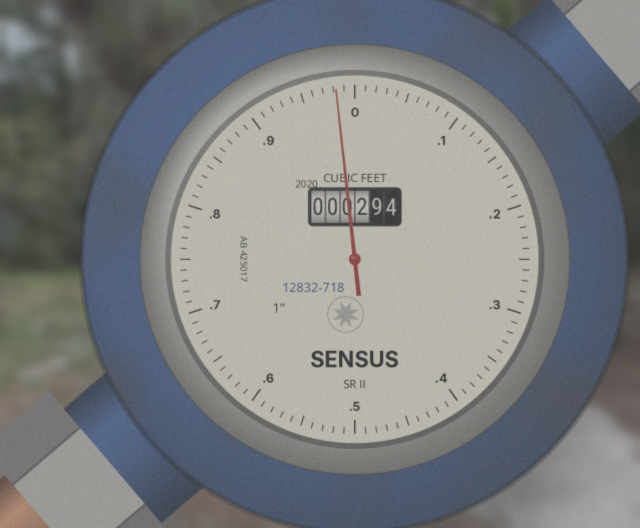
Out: 293.98ft³
